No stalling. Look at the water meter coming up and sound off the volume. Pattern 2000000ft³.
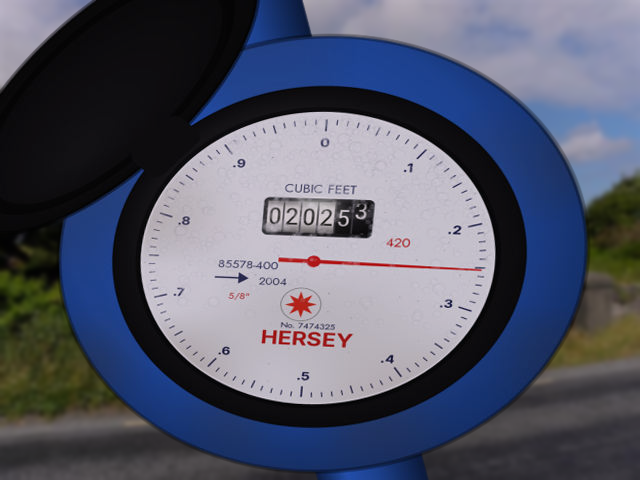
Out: 20253.25ft³
